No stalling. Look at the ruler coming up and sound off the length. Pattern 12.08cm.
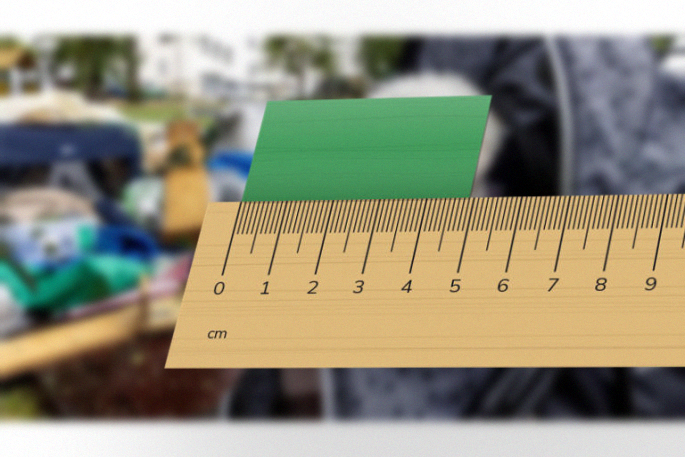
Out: 4.9cm
